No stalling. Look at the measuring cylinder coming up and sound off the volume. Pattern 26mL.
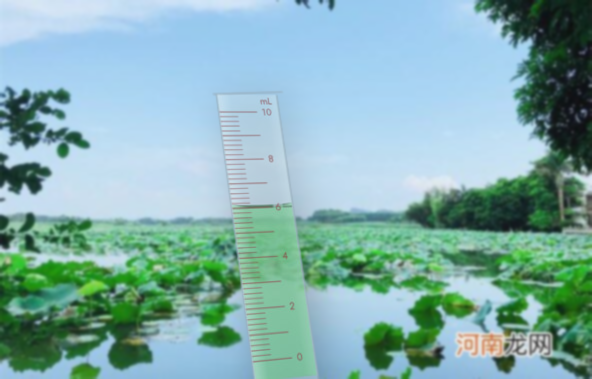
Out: 6mL
